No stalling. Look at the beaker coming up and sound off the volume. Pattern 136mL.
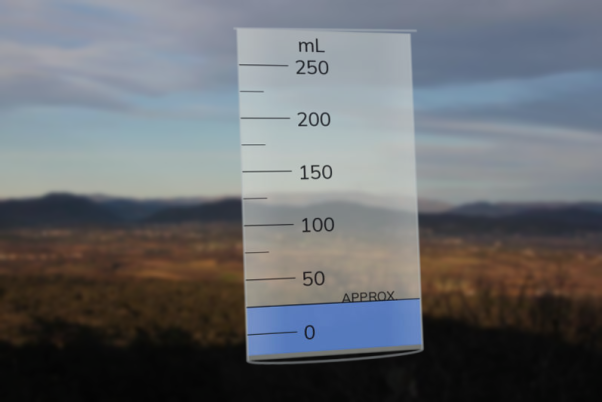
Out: 25mL
